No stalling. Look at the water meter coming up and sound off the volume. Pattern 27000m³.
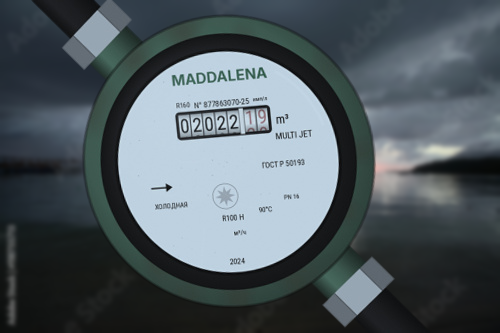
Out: 2022.19m³
